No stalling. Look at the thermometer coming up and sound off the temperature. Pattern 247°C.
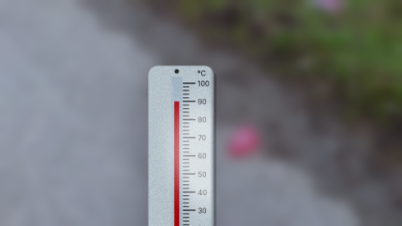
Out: 90°C
